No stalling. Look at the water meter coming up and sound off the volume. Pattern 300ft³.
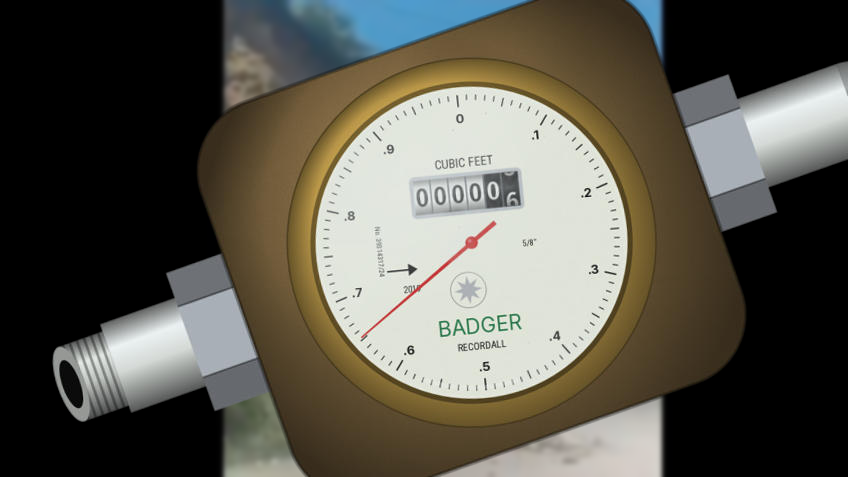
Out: 5.65ft³
